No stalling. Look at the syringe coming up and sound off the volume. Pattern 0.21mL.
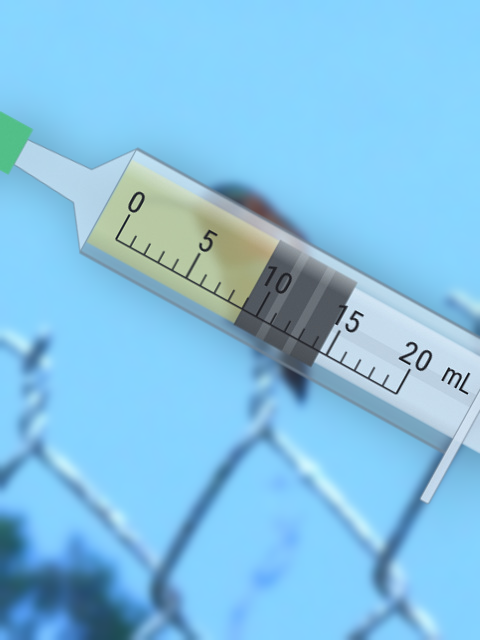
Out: 9mL
